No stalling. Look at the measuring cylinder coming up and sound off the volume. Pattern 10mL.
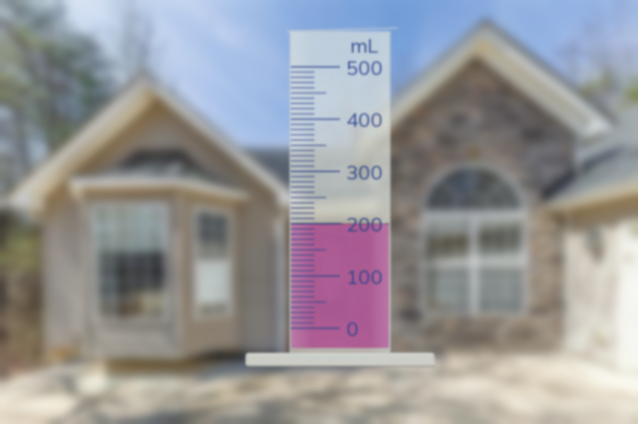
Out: 200mL
